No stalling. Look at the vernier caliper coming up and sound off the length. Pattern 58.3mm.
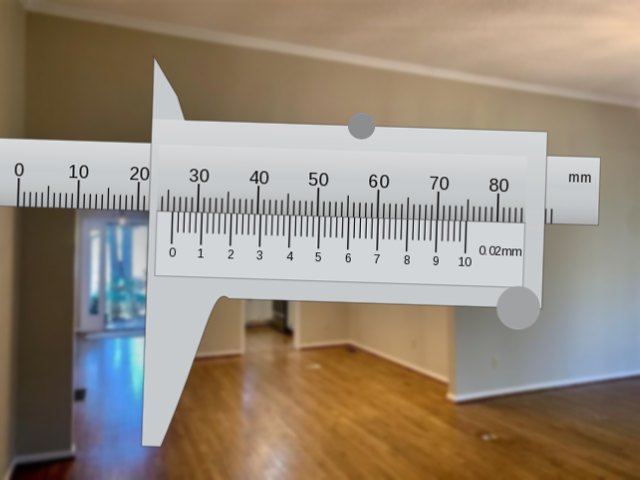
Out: 25.8mm
